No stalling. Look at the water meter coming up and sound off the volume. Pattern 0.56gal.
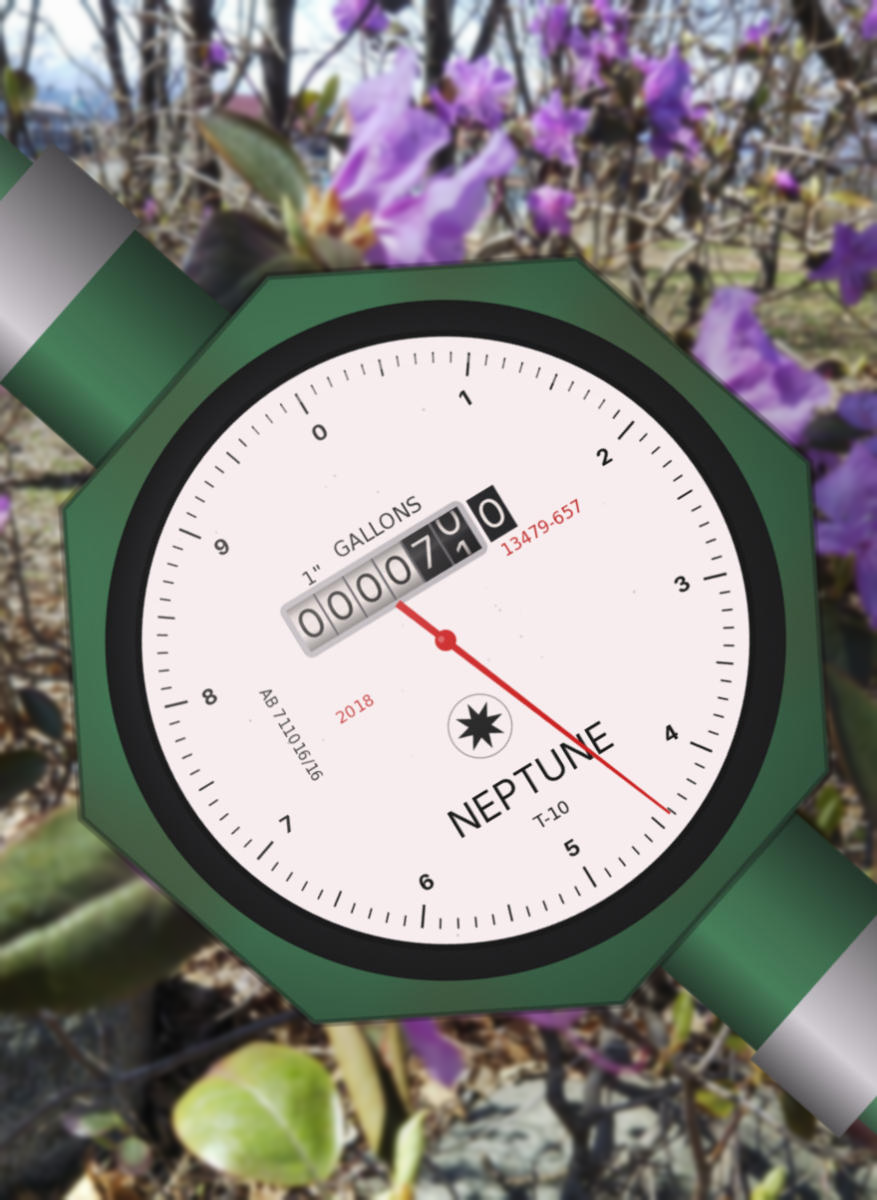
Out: 704.4gal
